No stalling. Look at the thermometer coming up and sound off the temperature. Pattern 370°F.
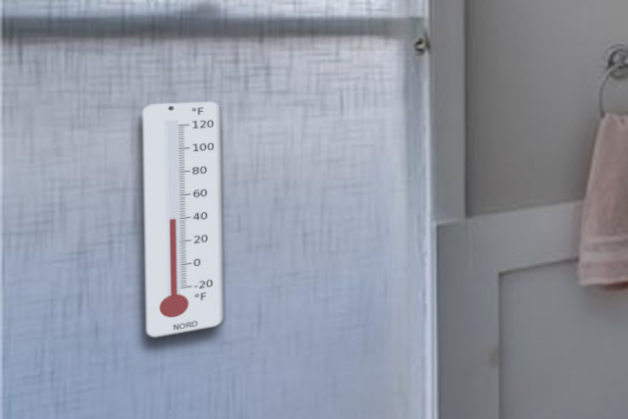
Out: 40°F
